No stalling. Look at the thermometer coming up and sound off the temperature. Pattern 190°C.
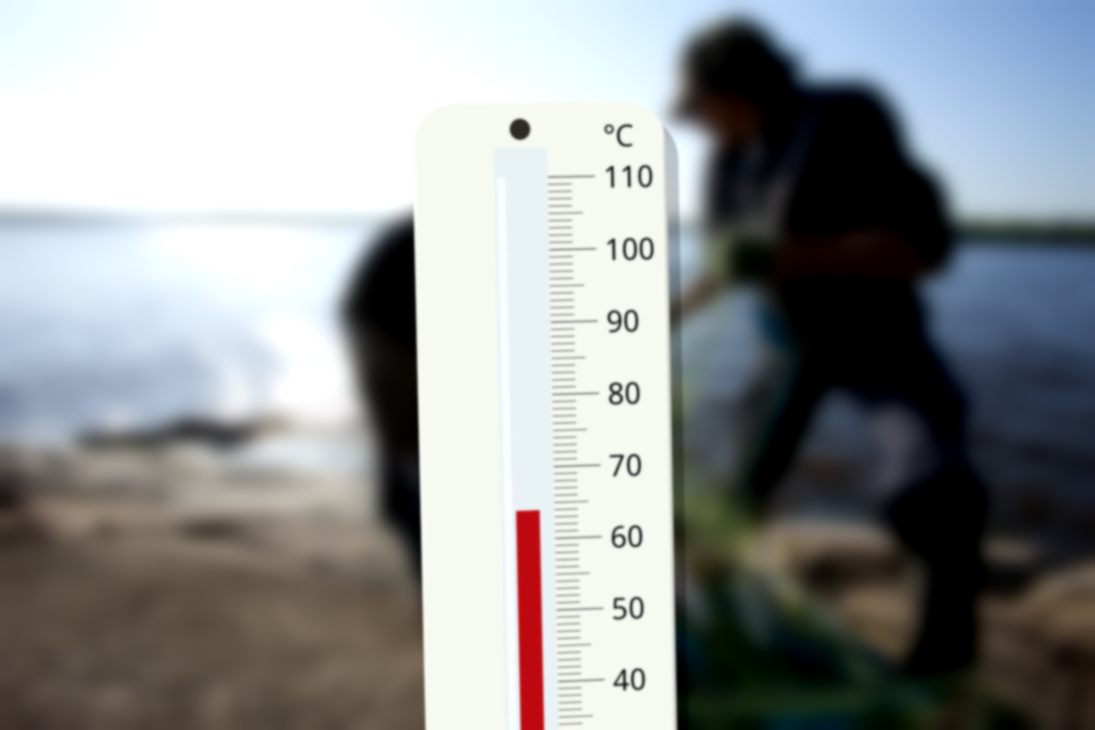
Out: 64°C
